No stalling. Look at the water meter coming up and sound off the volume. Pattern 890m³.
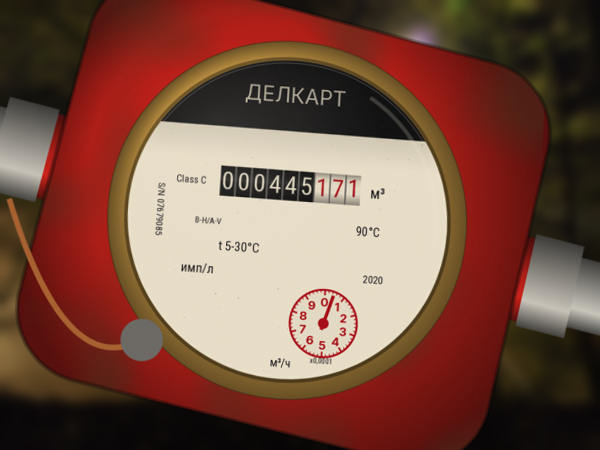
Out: 445.1710m³
